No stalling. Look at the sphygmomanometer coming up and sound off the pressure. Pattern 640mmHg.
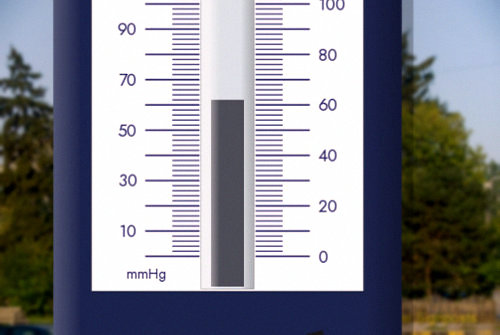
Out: 62mmHg
